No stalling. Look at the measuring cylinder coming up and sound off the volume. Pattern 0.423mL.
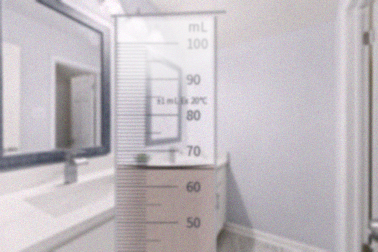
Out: 65mL
